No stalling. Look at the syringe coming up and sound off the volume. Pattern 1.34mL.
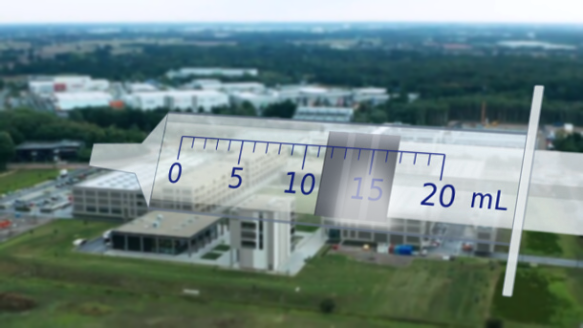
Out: 11.5mL
